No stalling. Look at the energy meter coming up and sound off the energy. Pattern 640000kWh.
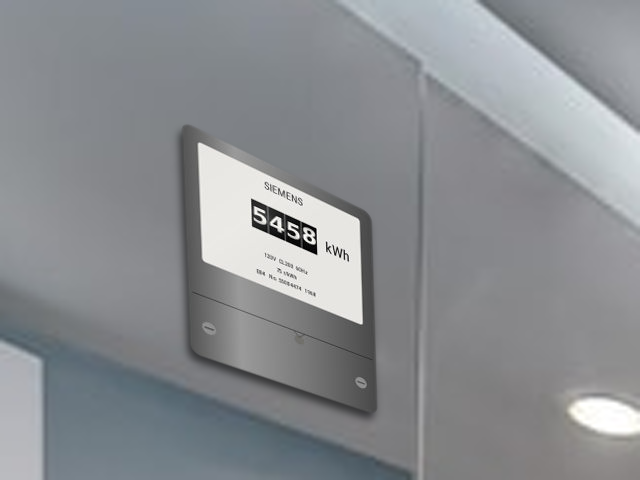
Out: 5458kWh
